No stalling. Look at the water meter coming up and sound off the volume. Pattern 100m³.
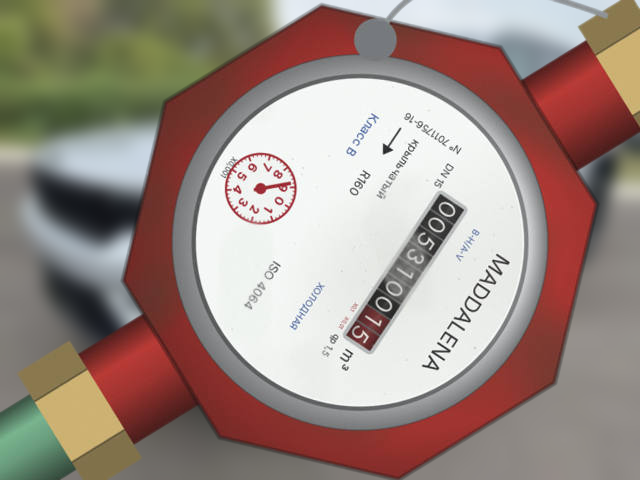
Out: 53100.148m³
